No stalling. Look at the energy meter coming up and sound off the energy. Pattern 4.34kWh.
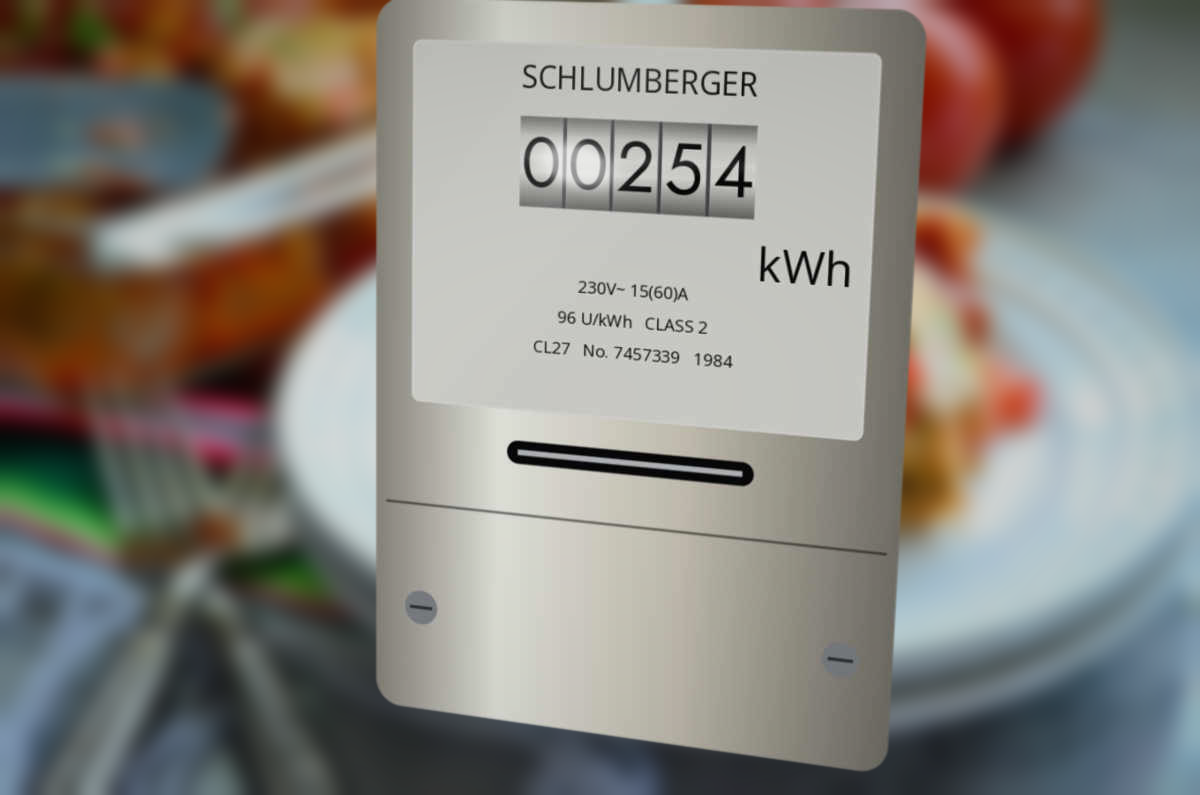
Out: 254kWh
